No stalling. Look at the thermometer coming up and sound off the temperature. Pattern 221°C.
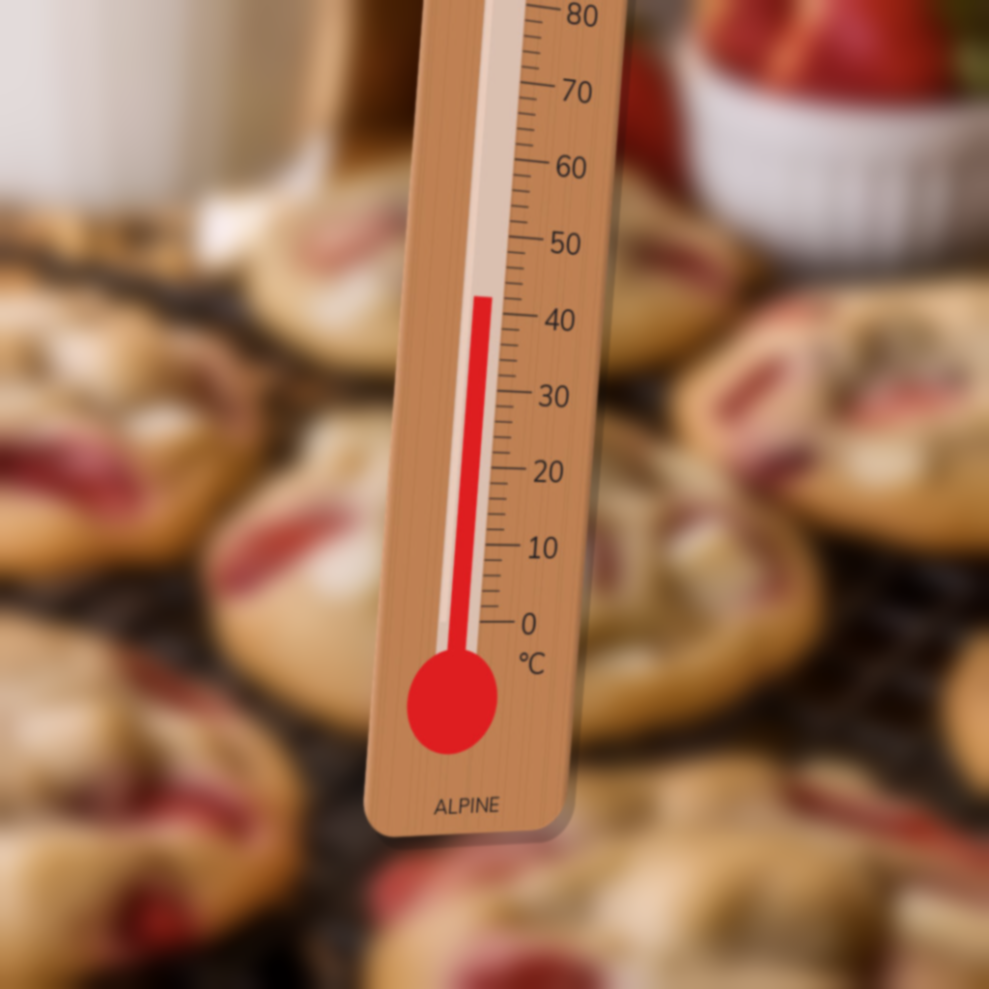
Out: 42°C
